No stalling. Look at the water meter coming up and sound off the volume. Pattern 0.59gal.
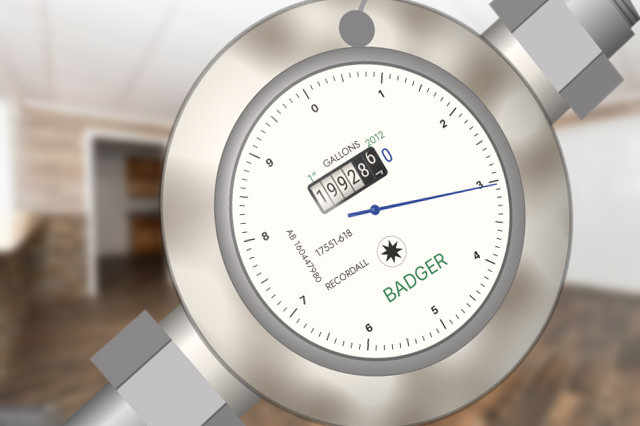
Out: 1992863.0gal
